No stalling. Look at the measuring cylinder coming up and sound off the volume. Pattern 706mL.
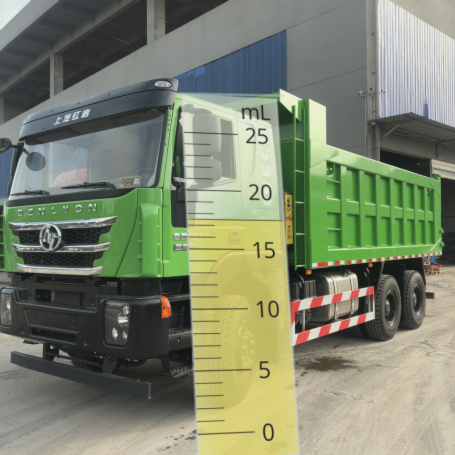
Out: 17.5mL
